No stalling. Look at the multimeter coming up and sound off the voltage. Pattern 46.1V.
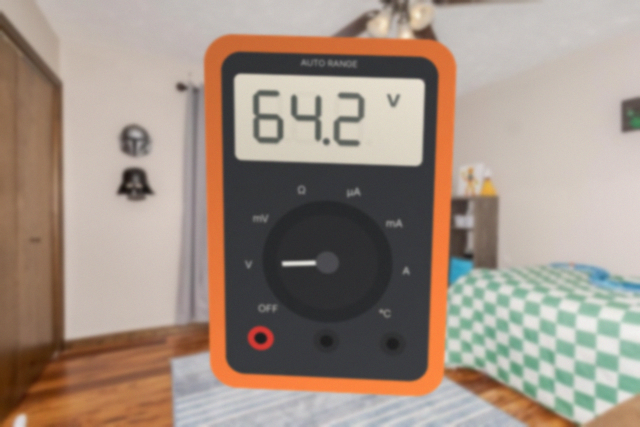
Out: 64.2V
